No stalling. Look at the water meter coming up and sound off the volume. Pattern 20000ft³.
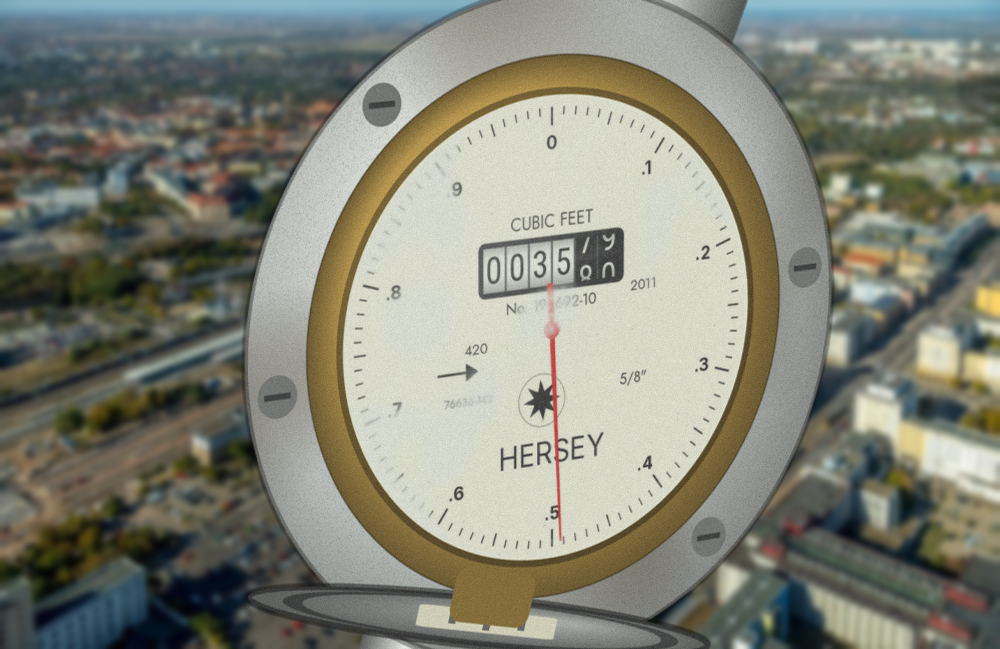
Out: 3579.49ft³
